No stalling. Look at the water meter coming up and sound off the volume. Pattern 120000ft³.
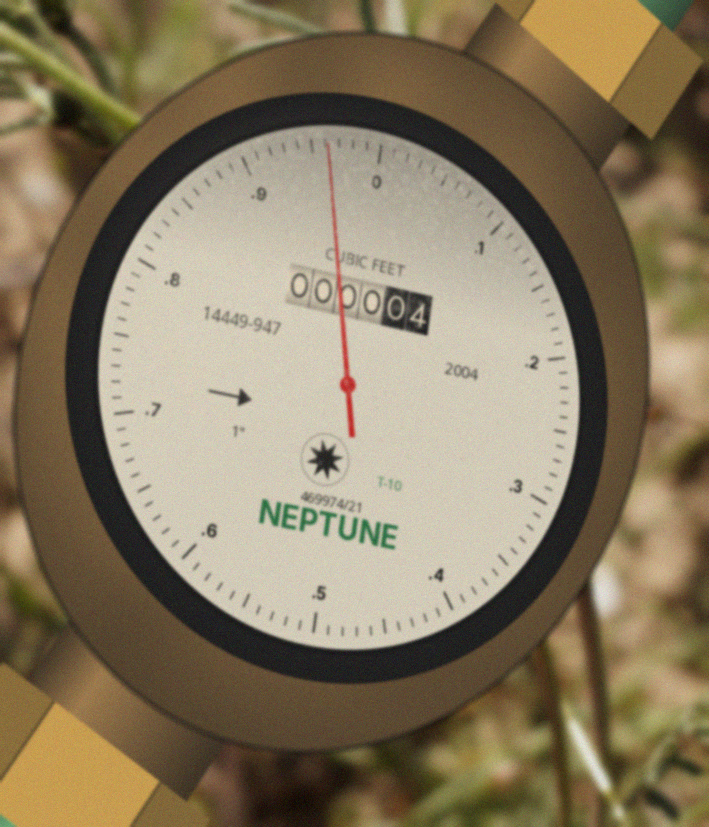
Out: 3.96ft³
